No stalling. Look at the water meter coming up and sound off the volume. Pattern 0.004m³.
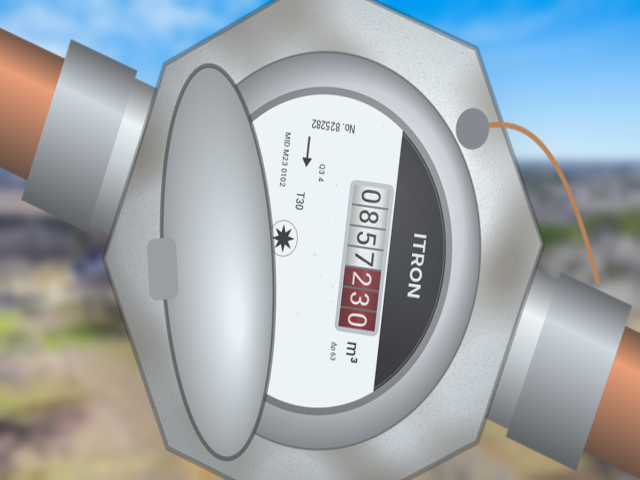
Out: 857.230m³
